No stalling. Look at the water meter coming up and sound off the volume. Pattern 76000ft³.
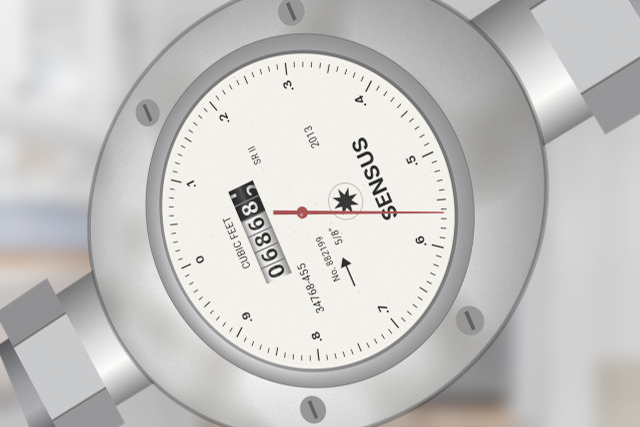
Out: 68681.56ft³
